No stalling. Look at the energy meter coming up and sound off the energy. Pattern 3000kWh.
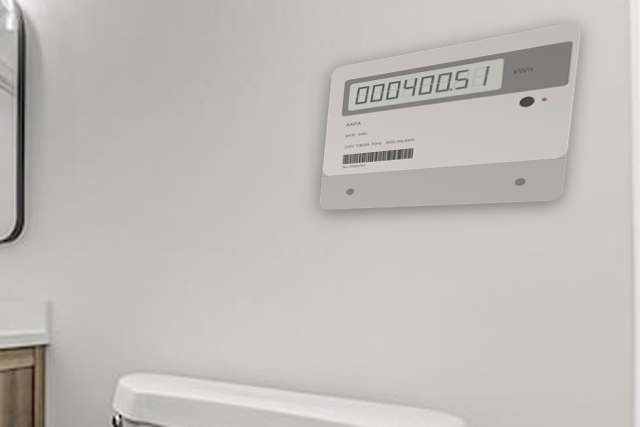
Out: 400.51kWh
